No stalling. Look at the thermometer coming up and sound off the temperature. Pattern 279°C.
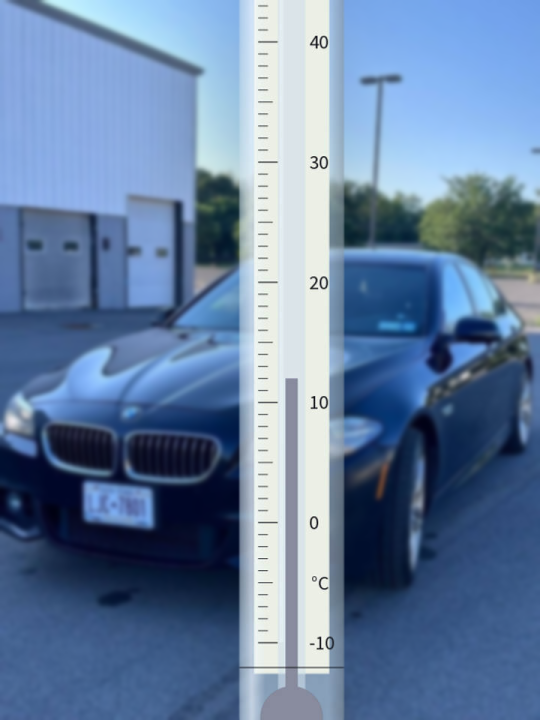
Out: 12°C
